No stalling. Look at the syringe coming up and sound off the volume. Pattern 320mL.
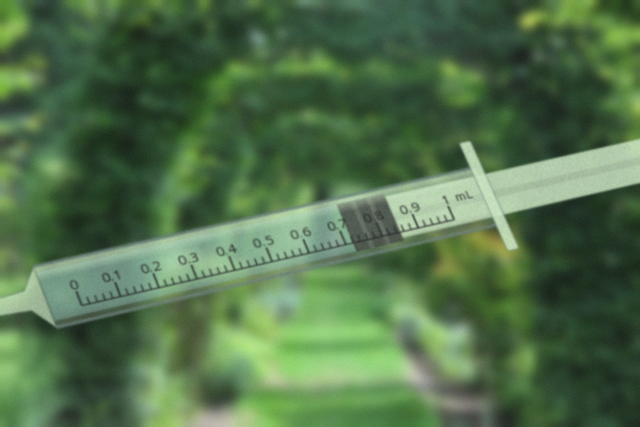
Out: 0.72mL
